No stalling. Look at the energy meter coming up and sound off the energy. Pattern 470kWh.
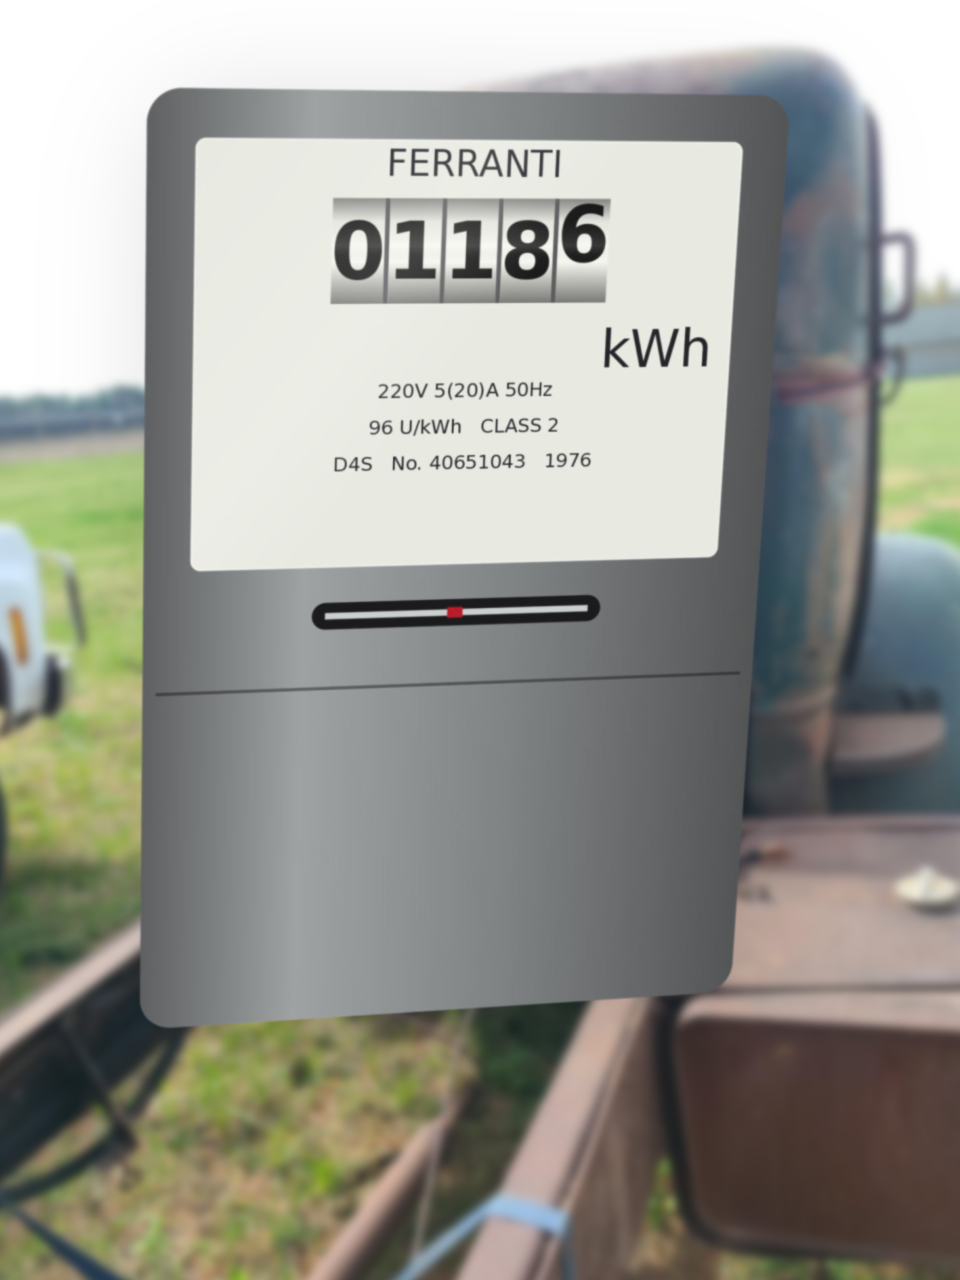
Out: 1186kWh
